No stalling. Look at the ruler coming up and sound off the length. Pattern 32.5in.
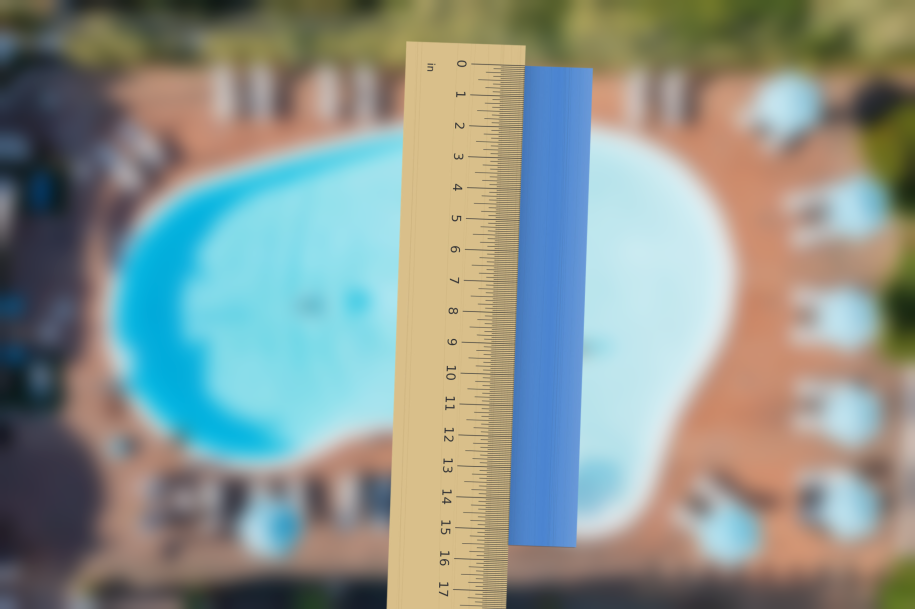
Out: 15.5in
